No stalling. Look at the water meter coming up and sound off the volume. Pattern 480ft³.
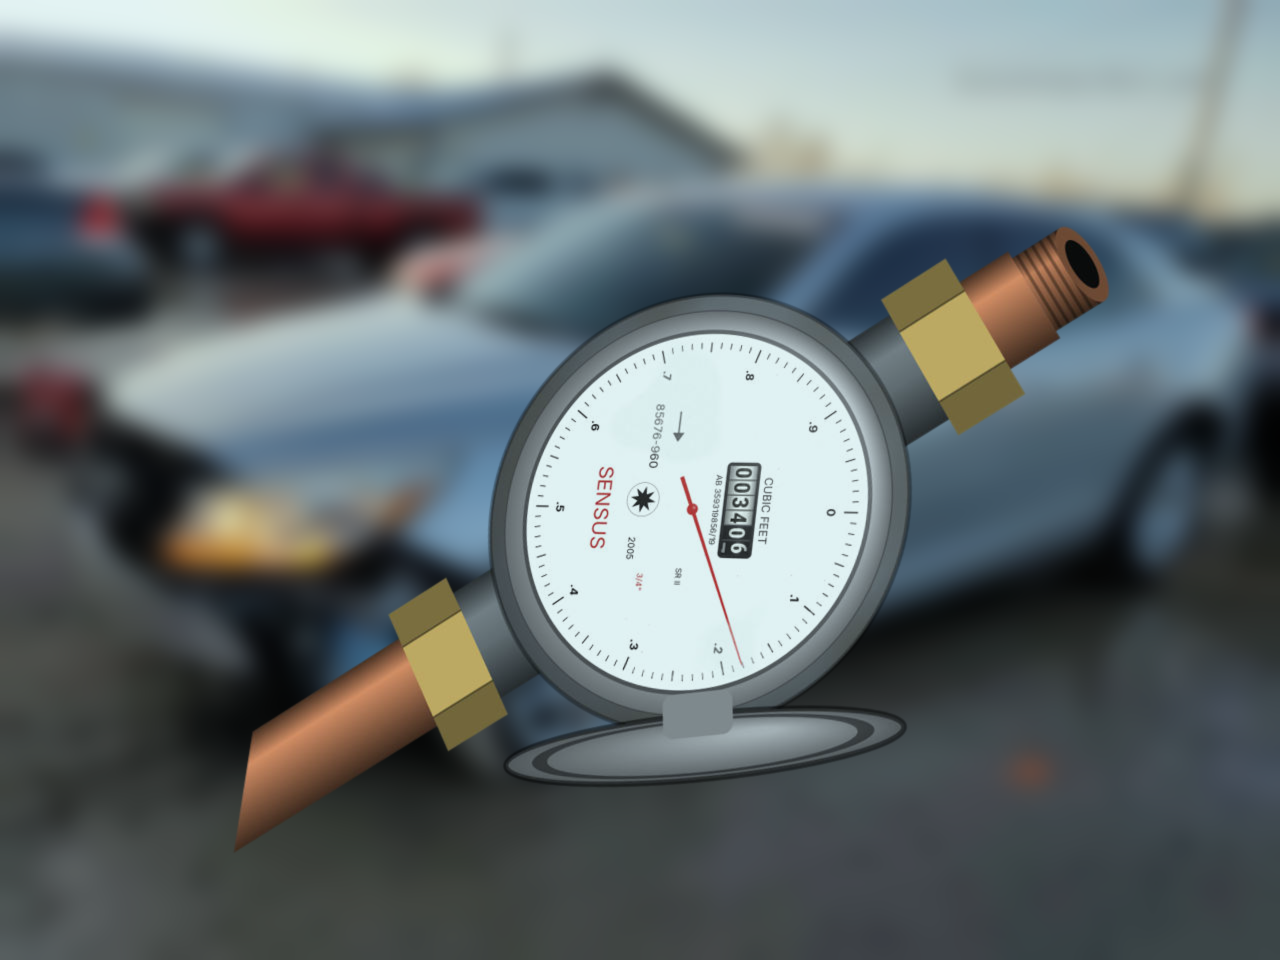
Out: 3406.18ft³
